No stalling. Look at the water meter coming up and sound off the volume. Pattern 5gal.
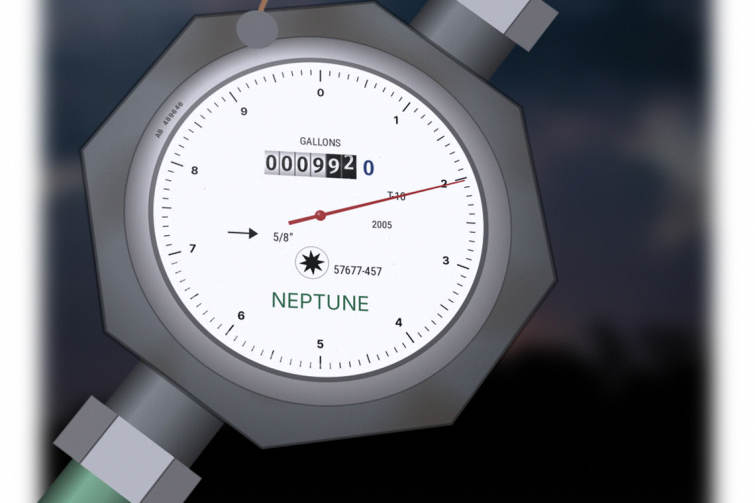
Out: 9922.0gal
